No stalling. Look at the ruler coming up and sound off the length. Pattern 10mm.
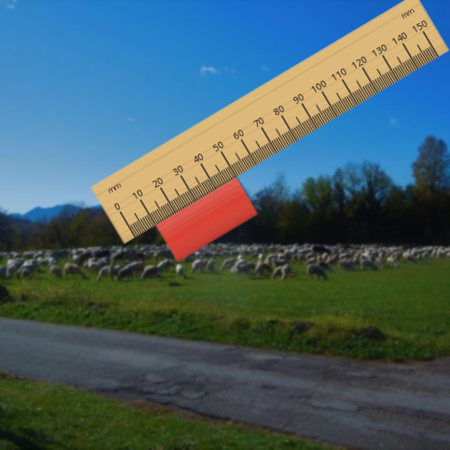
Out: 40mm
